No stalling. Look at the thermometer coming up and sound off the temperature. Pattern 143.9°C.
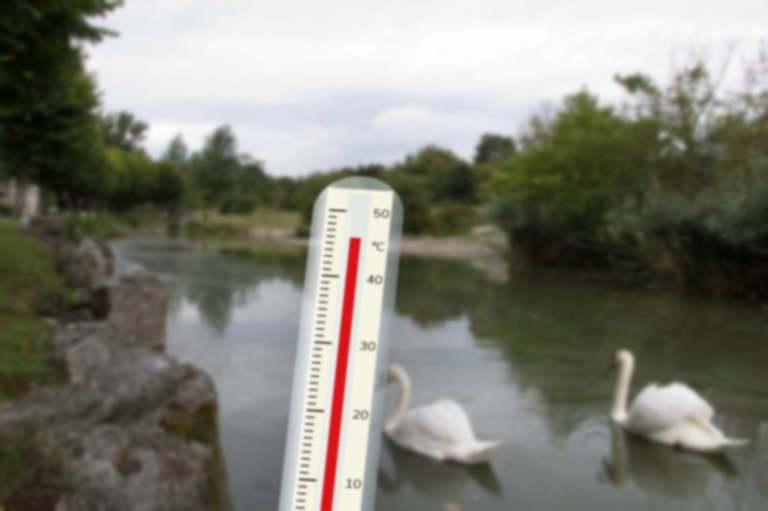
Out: 46°C
